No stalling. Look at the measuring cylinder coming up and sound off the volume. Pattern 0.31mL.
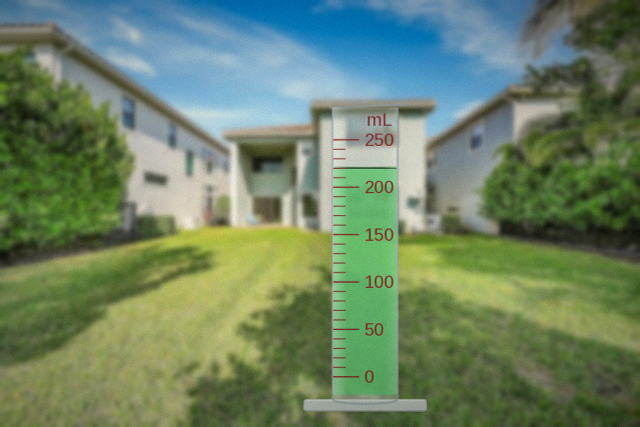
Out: 220mL
